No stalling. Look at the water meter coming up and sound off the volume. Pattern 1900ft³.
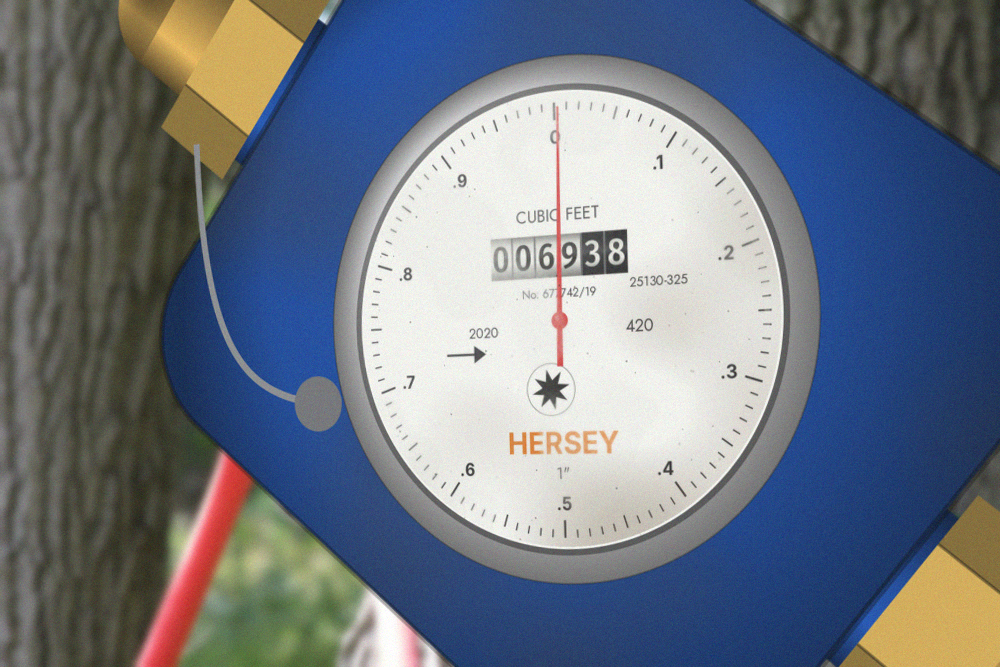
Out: 6938.00ft³
